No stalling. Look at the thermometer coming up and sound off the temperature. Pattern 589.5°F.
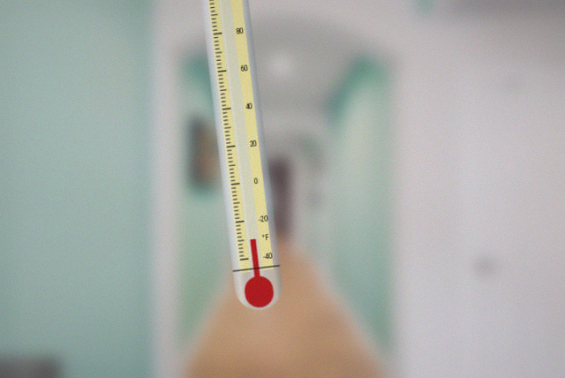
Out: -30°F
